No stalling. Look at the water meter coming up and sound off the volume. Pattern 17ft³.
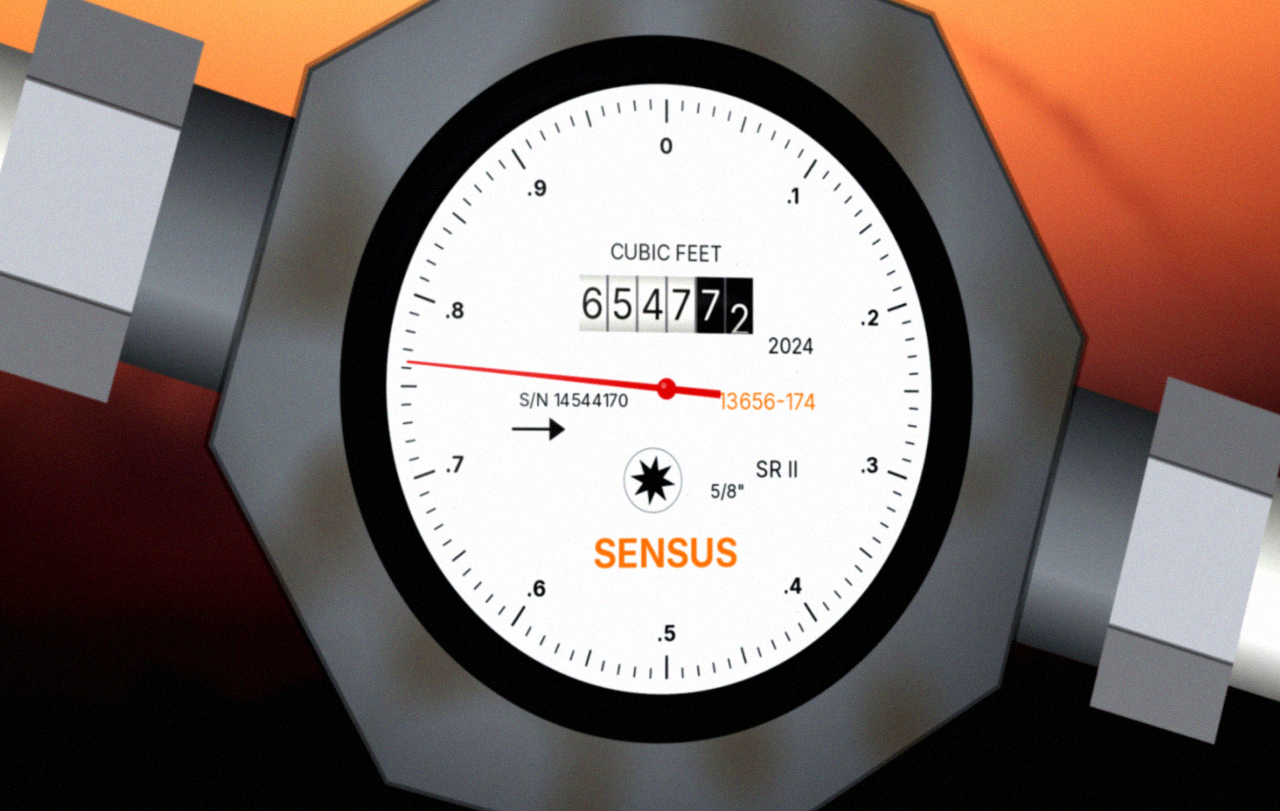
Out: 654771.76ft³
